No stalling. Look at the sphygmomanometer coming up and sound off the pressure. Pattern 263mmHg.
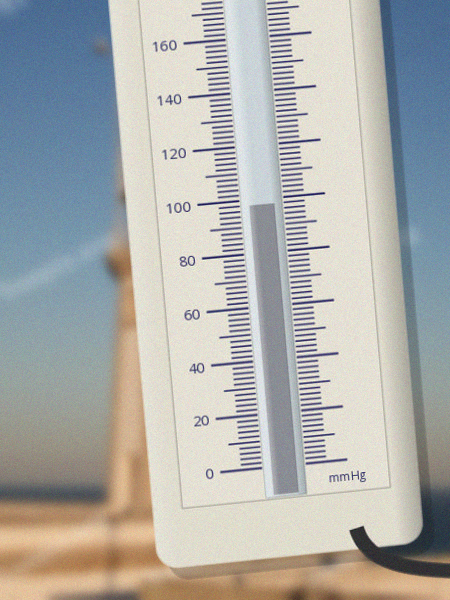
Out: 98mmHg
